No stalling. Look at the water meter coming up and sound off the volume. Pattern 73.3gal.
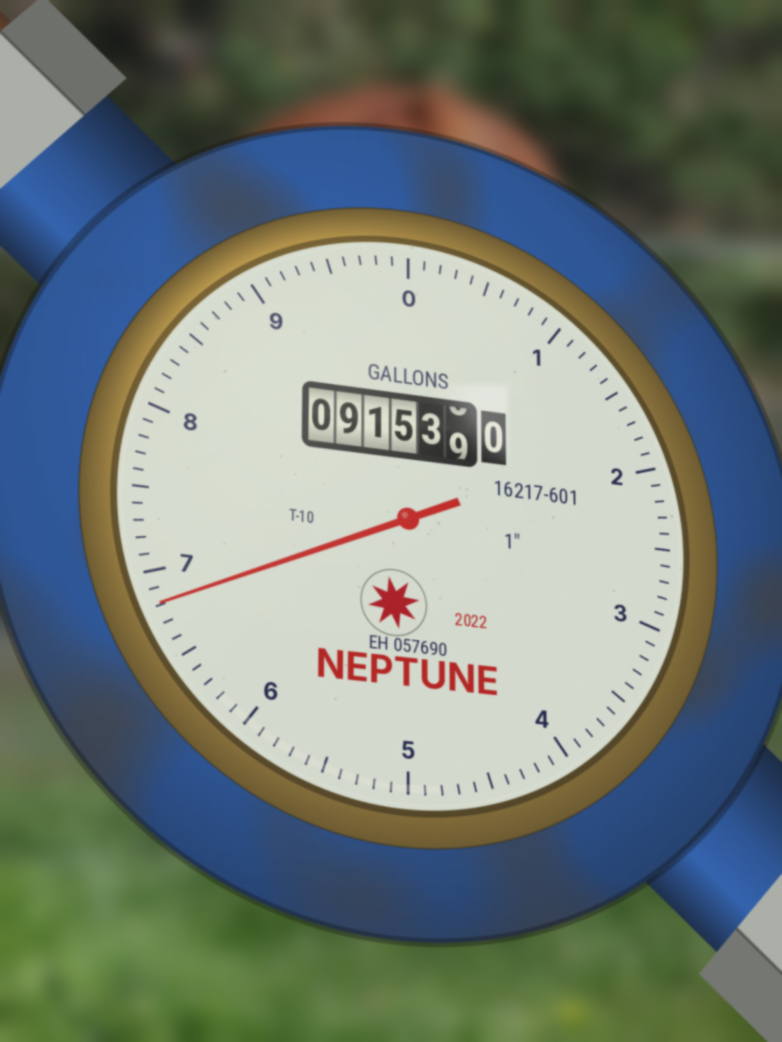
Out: 915386.8gal
